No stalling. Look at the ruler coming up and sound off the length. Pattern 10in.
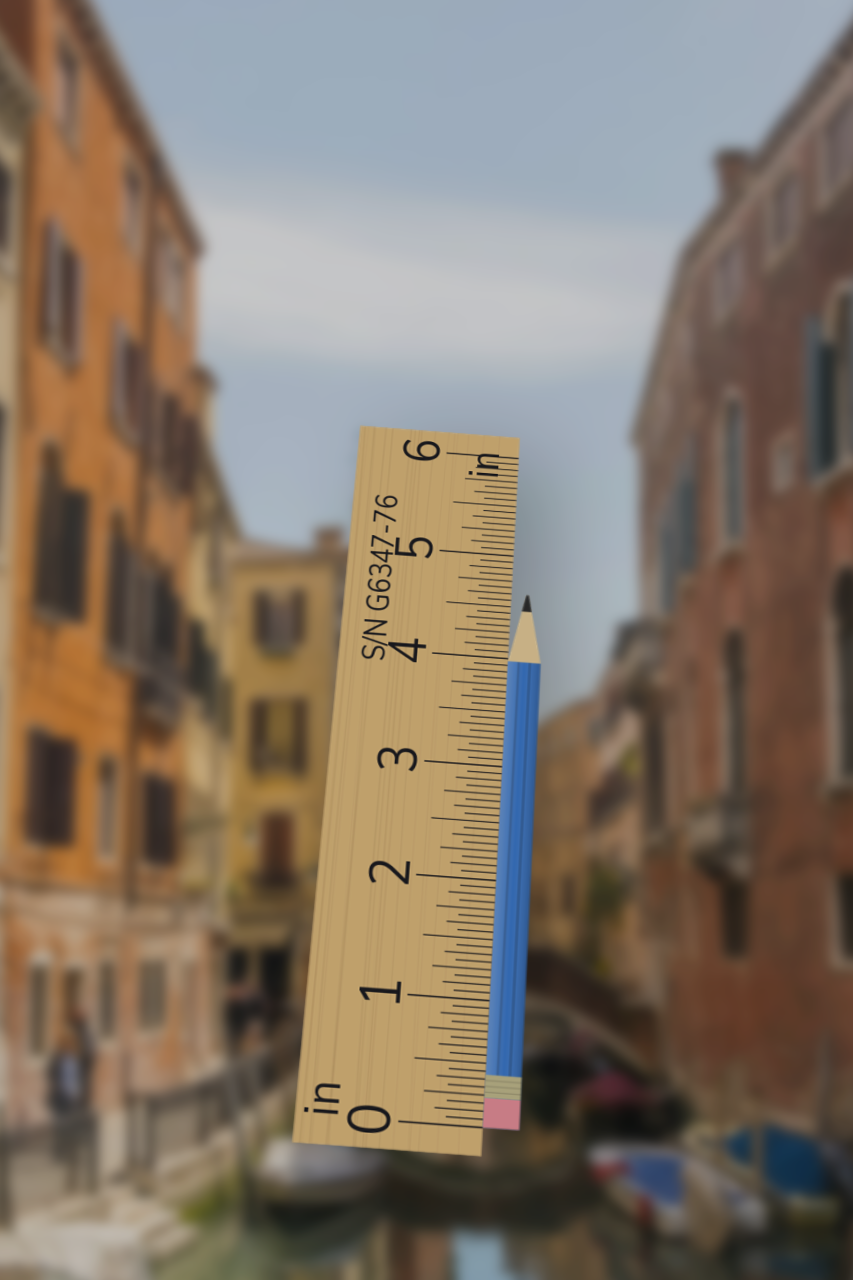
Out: 4.625in
